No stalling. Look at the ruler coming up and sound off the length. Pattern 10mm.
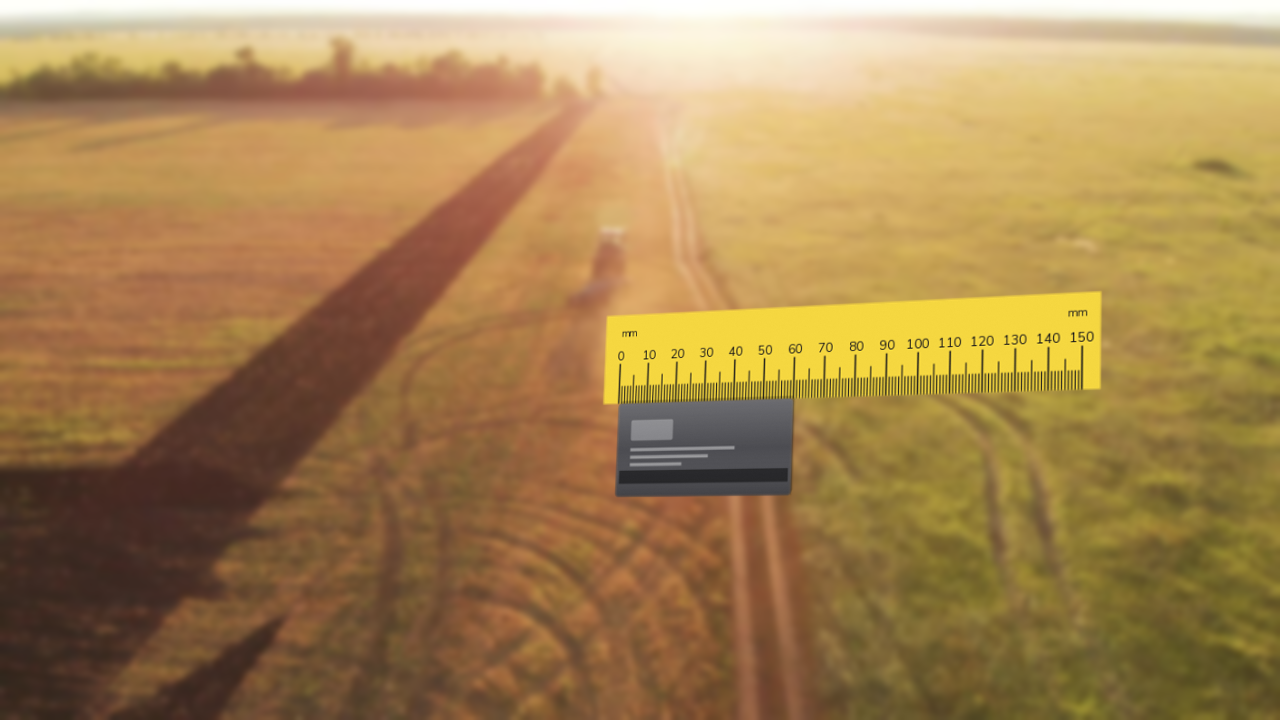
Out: 60mm
